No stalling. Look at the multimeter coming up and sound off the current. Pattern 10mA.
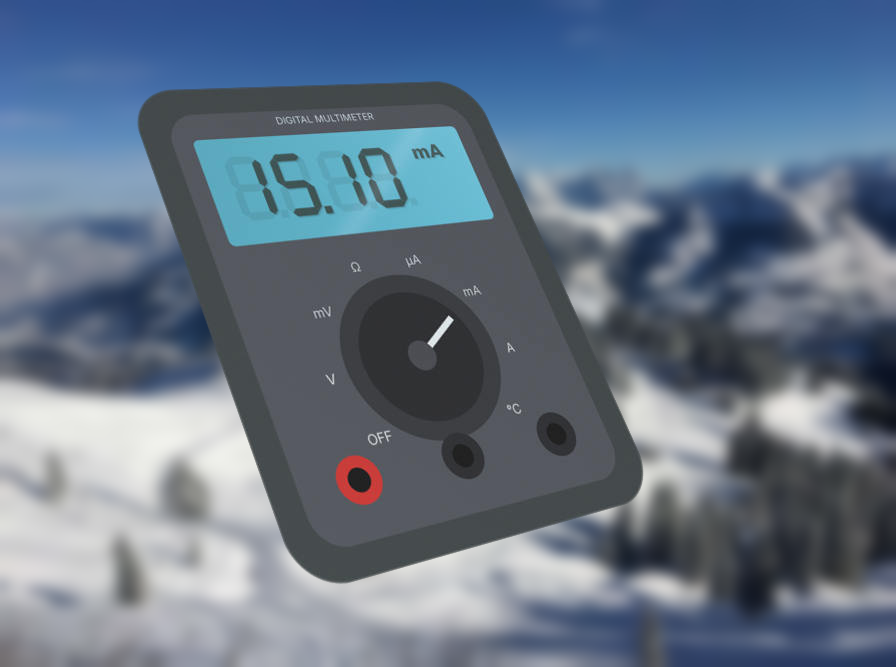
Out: 15.10mA
